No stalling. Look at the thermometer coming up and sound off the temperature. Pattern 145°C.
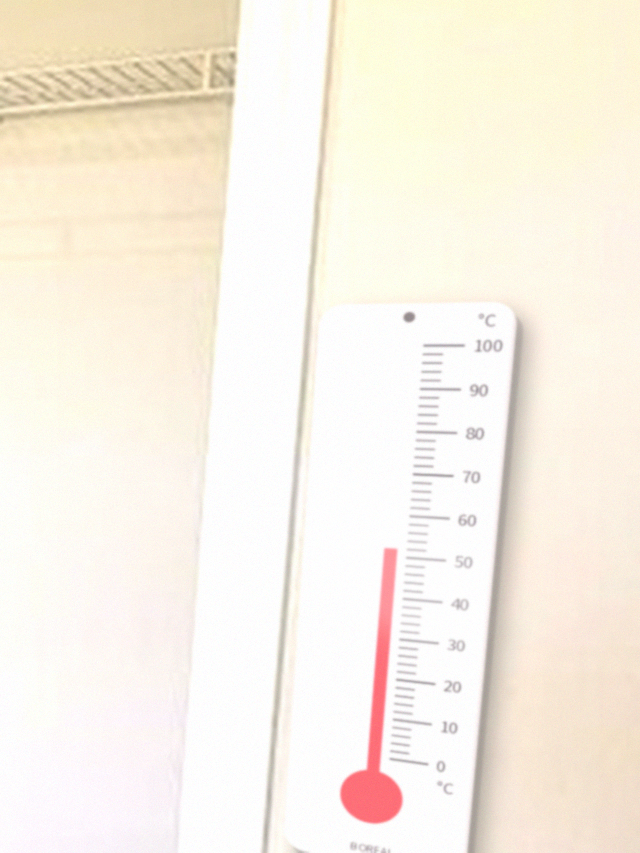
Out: 52°C
